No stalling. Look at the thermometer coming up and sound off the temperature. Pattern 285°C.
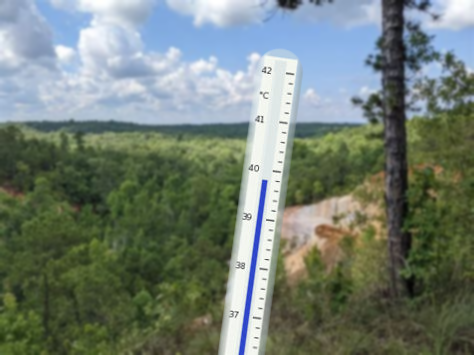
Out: 39.8°C
